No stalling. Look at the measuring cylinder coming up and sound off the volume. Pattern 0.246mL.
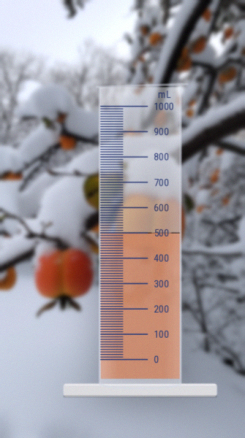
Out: 500mL
